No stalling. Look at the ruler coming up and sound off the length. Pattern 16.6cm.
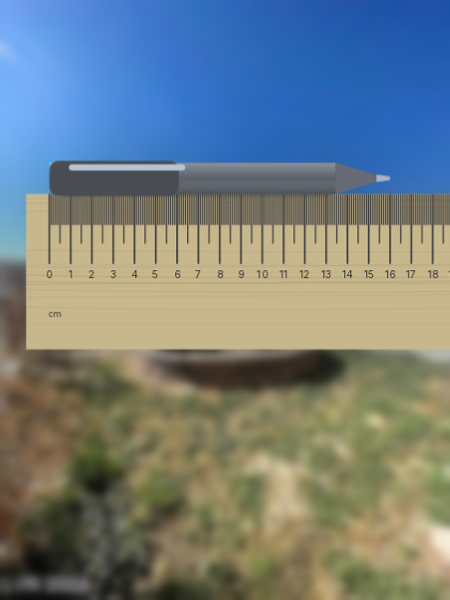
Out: 16cm
